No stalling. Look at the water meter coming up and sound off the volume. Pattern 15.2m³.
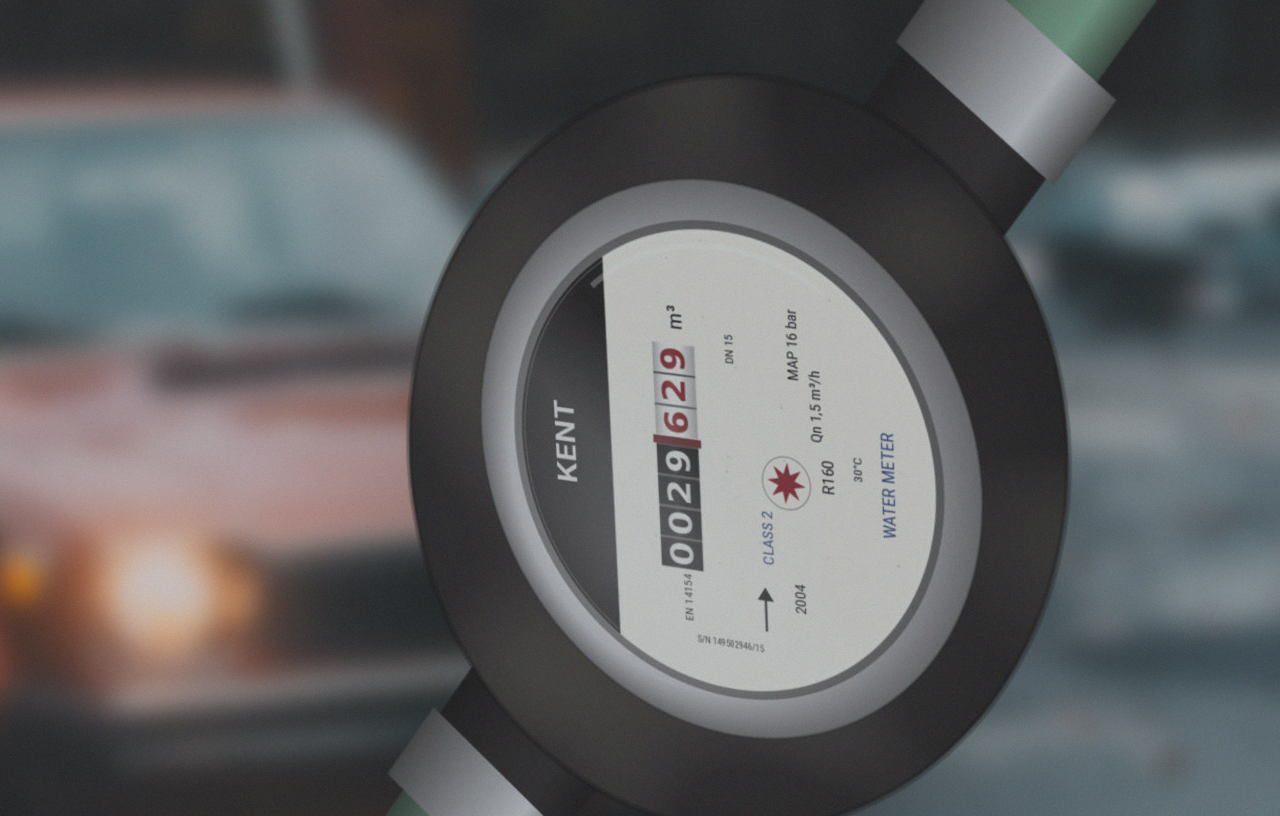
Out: 29.629m³
